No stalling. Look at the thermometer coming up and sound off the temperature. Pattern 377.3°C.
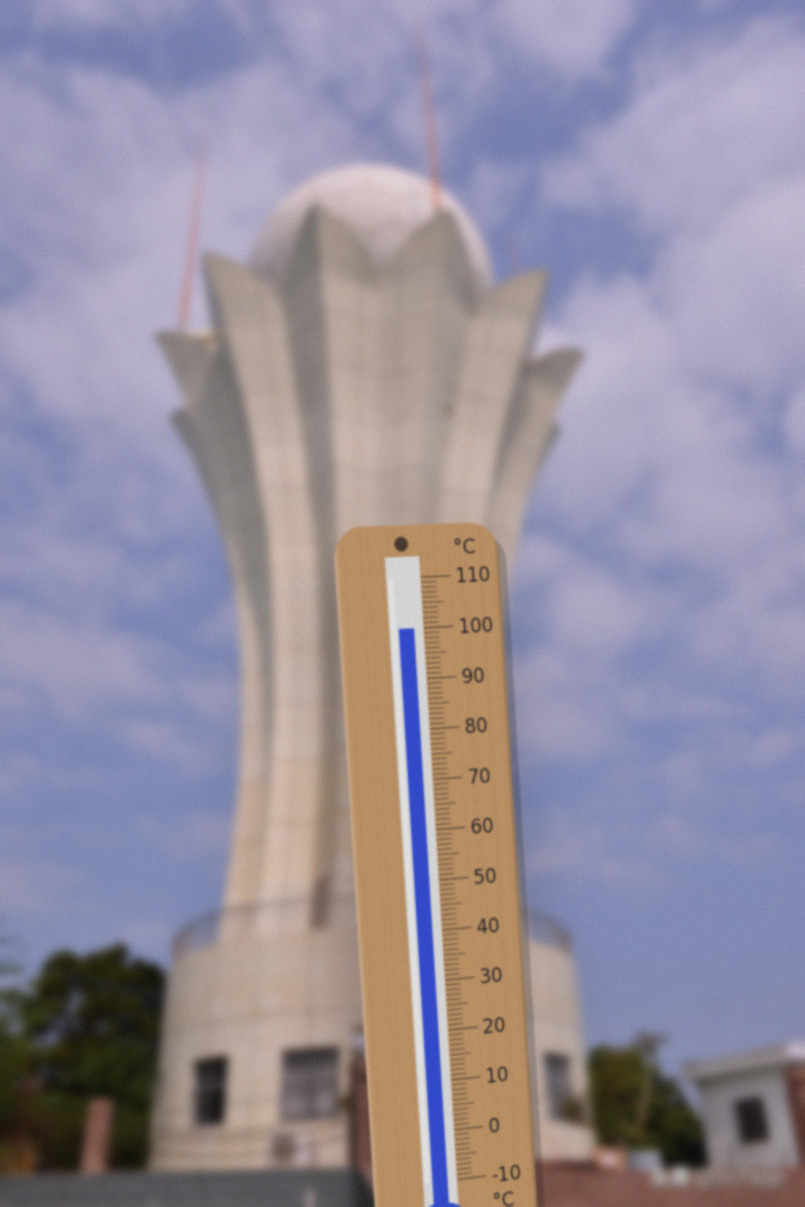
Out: 100°C
